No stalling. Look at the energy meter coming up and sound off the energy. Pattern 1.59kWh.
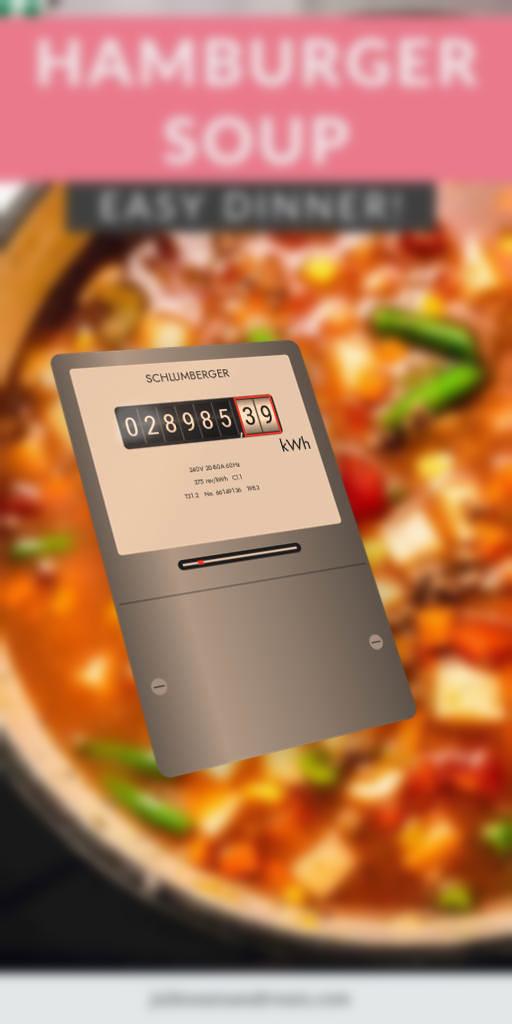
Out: 28985.39kWh
